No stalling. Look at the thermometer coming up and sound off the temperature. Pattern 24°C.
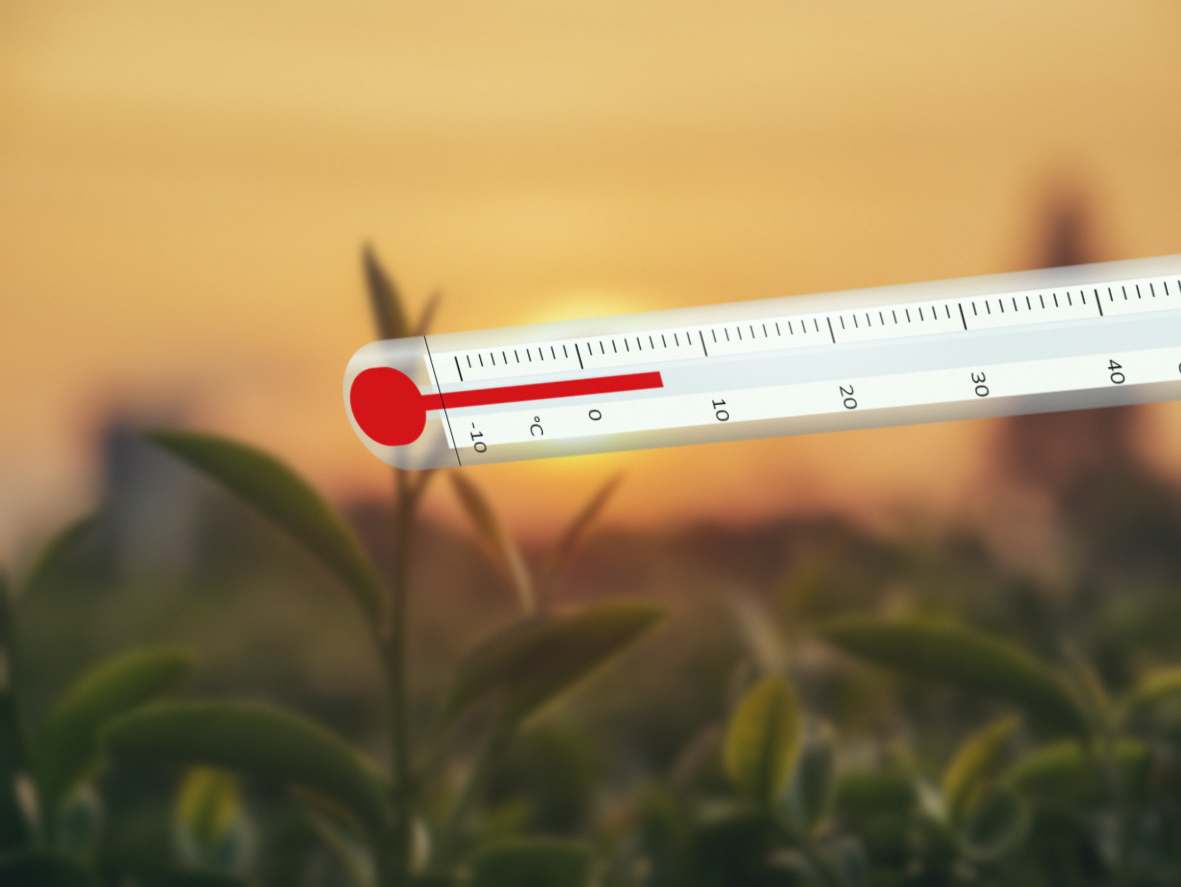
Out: 6°C
